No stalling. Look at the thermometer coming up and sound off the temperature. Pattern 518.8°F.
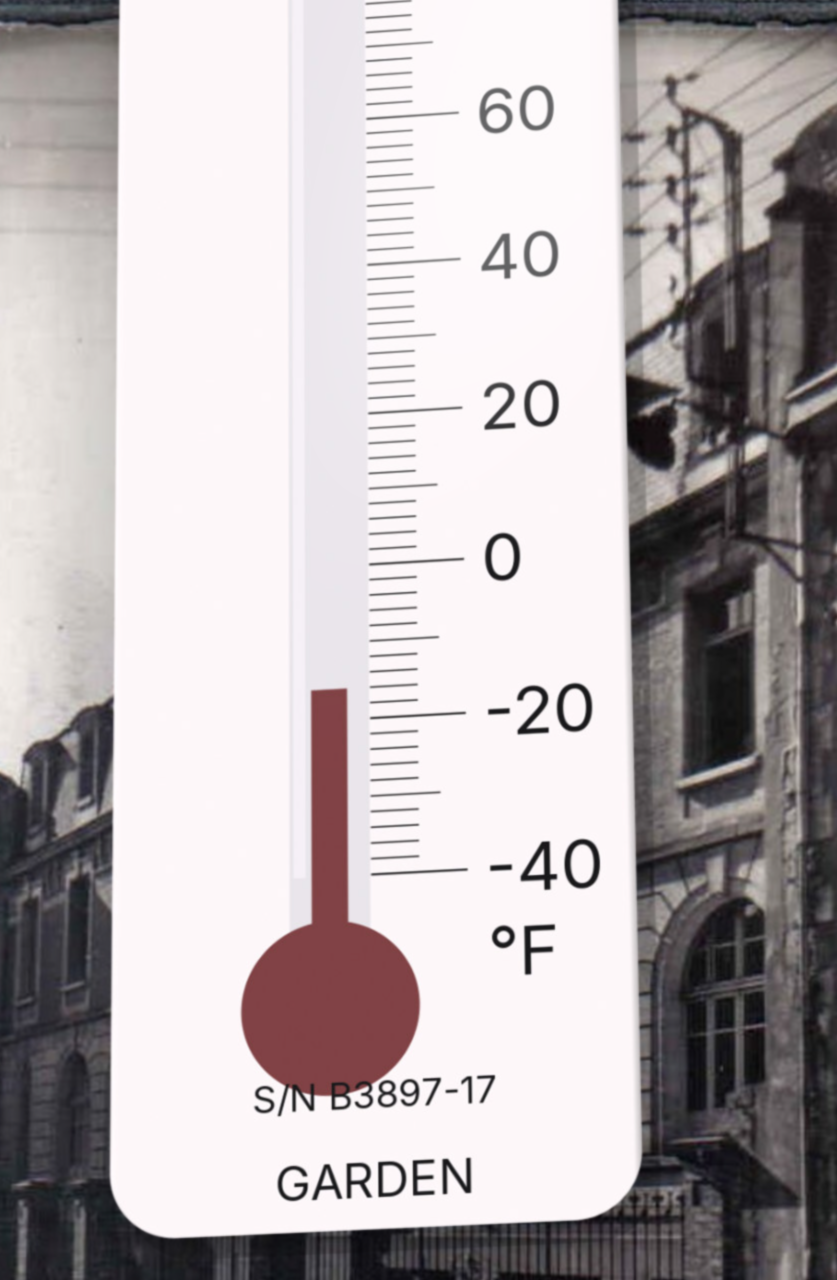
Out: -16°F
